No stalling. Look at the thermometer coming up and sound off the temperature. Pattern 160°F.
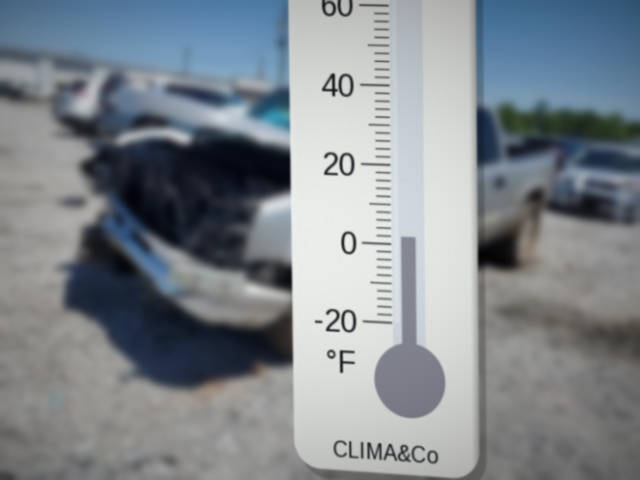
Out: 2°F
